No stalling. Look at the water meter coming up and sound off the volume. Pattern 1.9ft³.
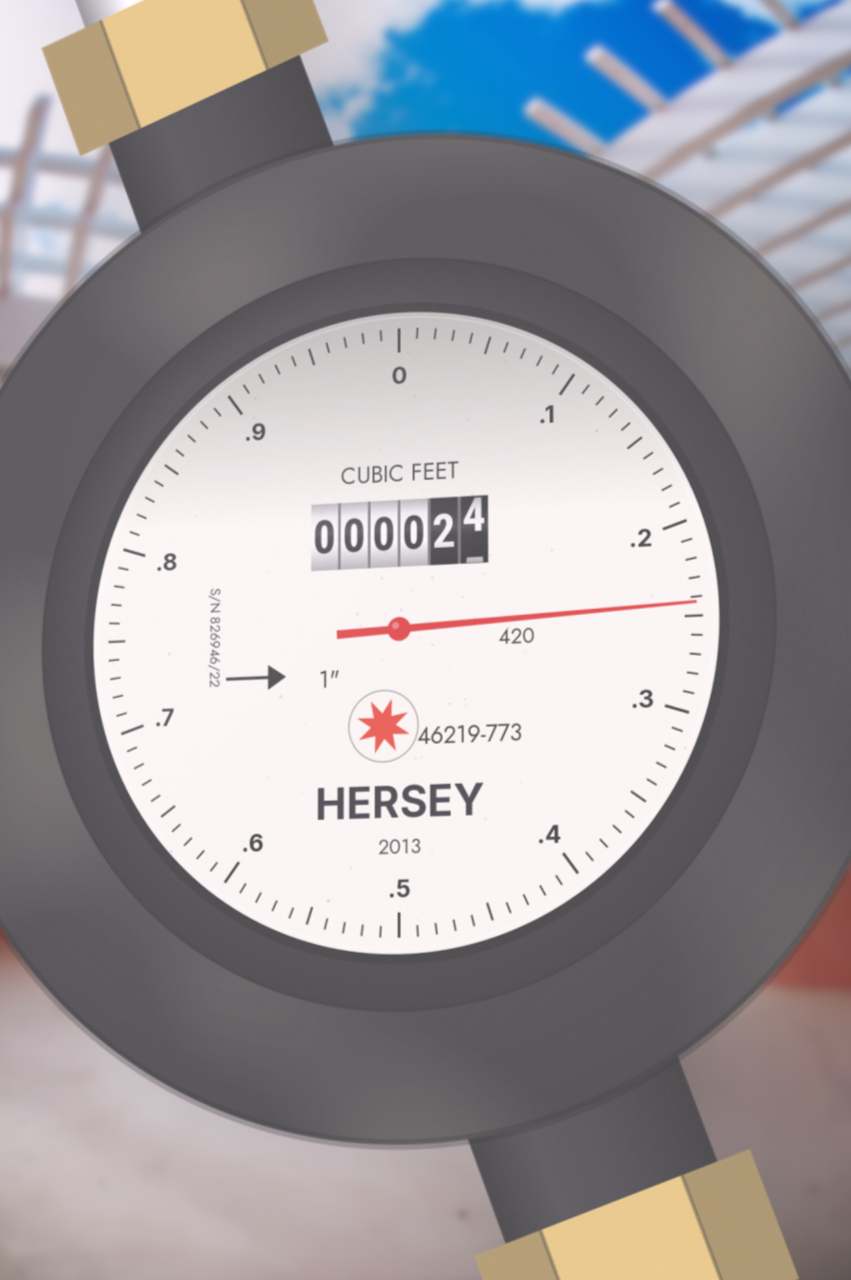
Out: 24.24ft³
